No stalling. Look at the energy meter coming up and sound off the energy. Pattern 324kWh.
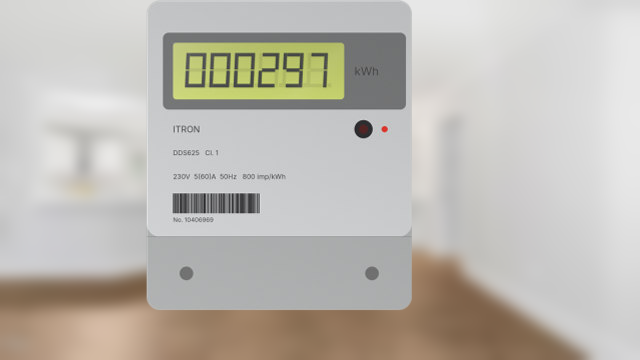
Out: 297kWh
